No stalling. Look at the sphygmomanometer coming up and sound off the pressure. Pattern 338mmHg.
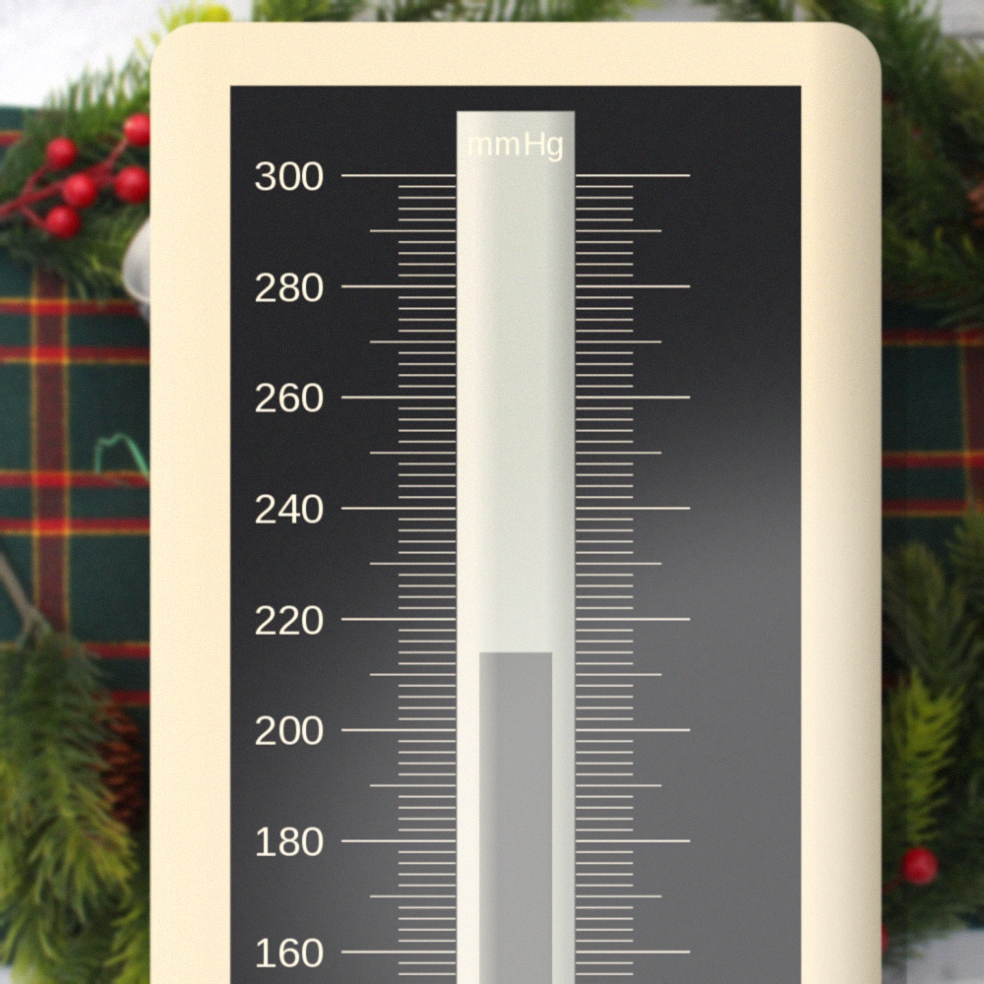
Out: 214mmHg
